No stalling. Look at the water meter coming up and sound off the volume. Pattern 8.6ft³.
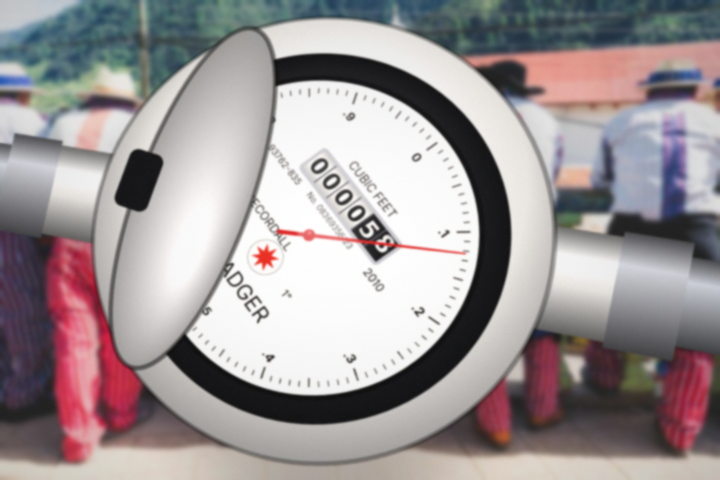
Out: 58.12ft³
